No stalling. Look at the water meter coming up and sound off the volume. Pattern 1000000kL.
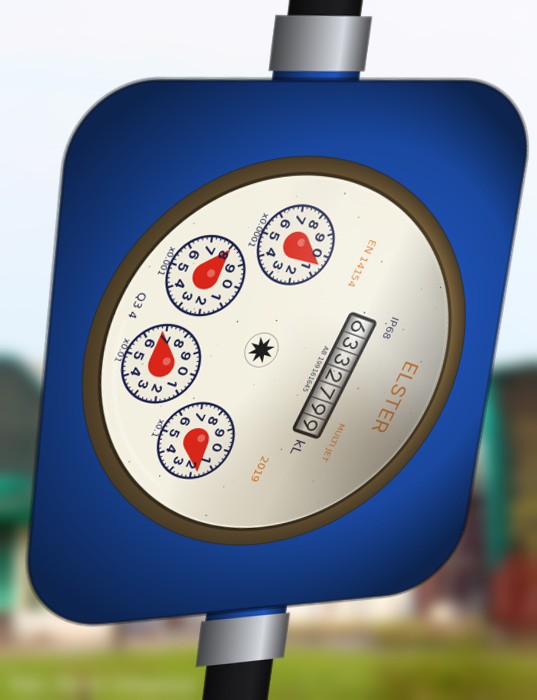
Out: 6332799.1680kL
